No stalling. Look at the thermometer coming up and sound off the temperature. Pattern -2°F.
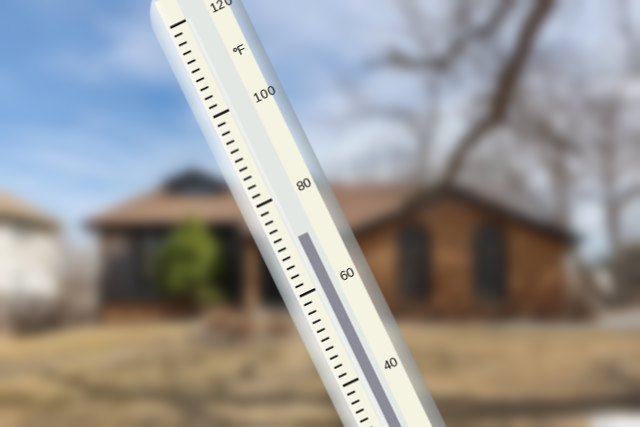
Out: 71°F
